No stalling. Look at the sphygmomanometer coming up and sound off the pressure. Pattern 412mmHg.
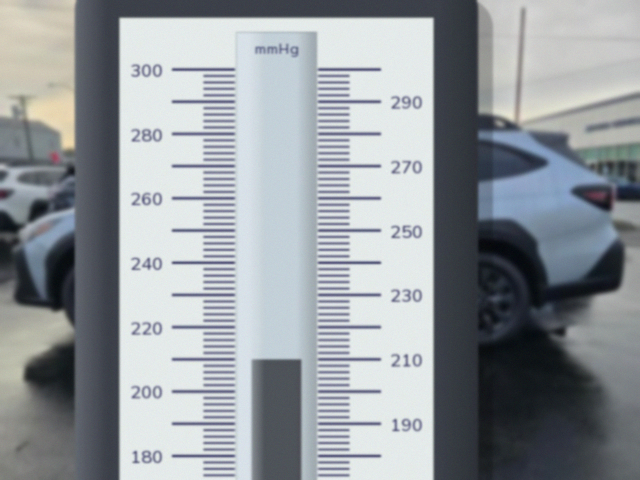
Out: 210mmHg
